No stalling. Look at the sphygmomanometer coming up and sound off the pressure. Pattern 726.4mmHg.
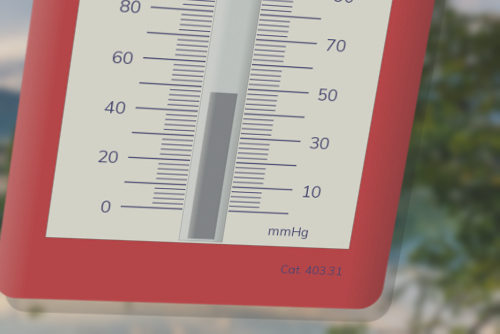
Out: 48mmHg
